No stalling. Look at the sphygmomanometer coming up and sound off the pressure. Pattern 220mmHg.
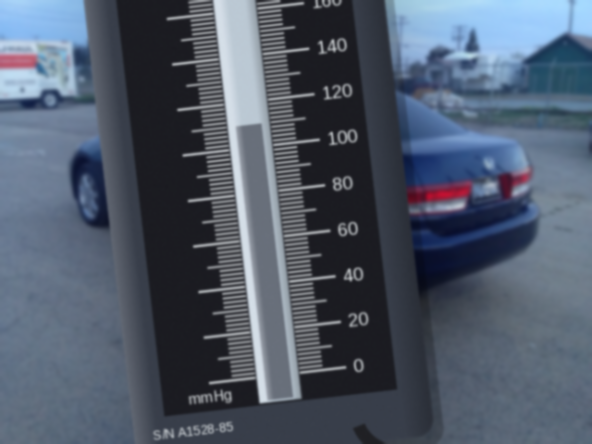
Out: 110mmHg
